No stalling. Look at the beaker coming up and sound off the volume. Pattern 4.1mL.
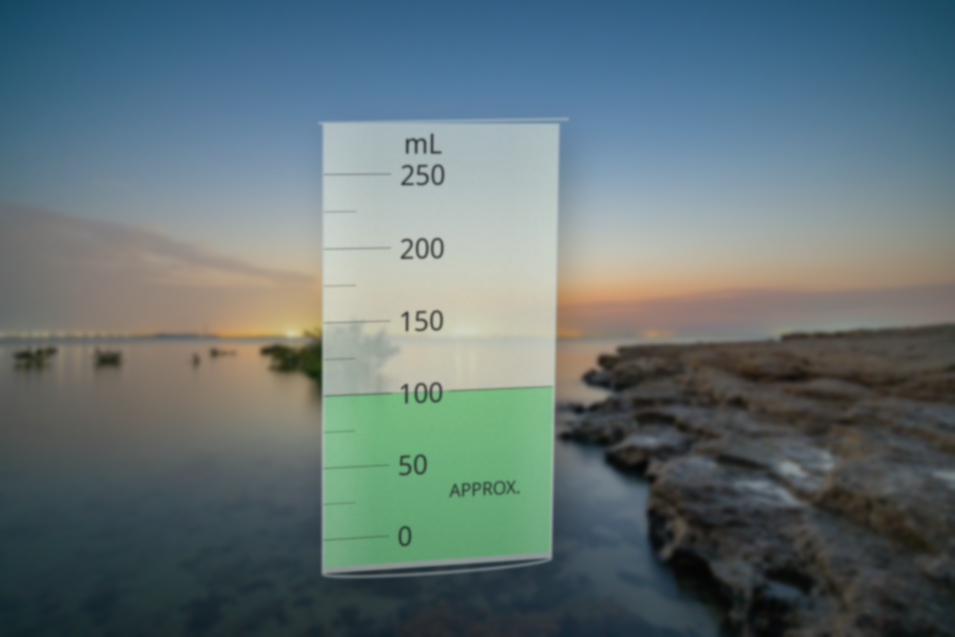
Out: 100mL
